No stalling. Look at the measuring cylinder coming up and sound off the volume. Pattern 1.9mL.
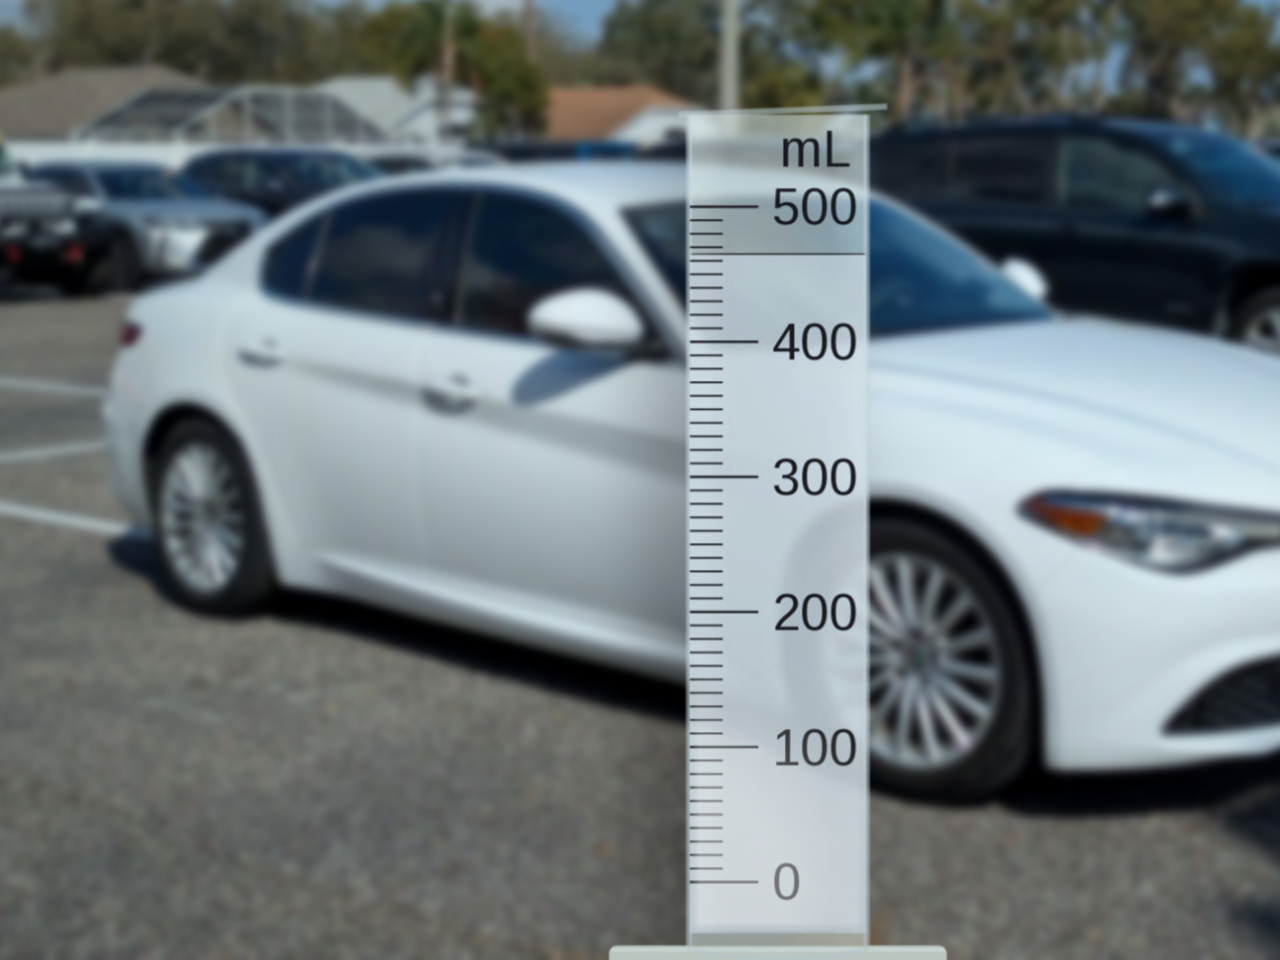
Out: 465mL
